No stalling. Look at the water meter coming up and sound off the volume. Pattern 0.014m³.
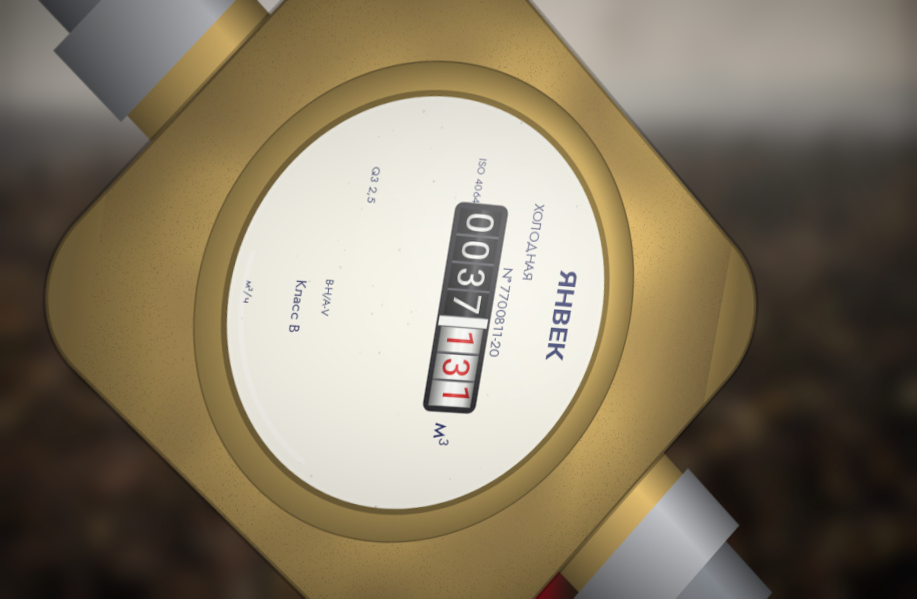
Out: 37.131m³
